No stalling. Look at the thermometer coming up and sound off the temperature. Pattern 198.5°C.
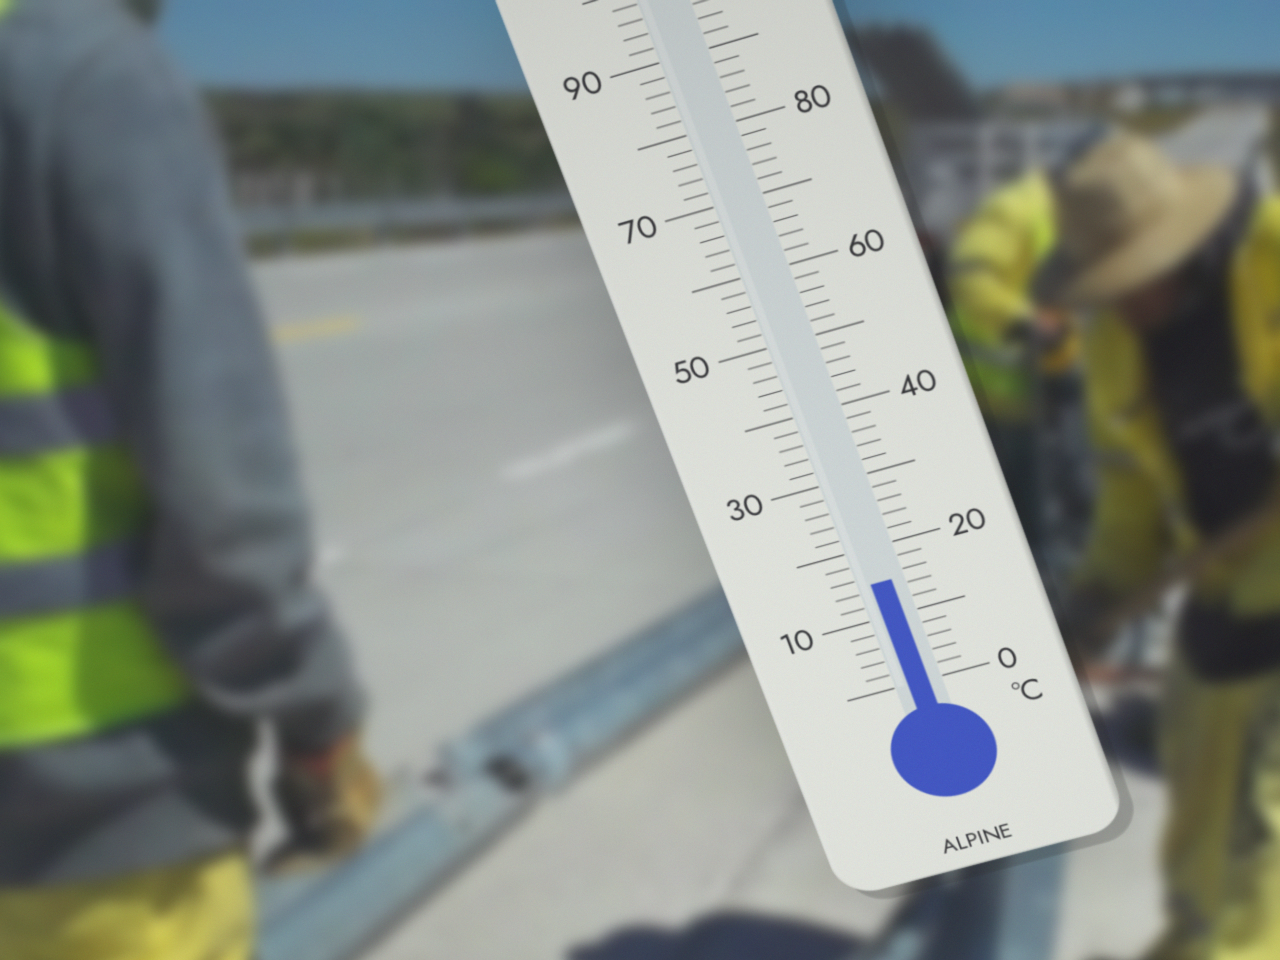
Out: 15°C
